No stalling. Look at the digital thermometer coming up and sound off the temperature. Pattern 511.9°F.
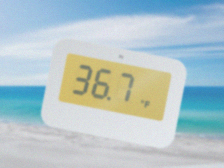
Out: 36.7°F
